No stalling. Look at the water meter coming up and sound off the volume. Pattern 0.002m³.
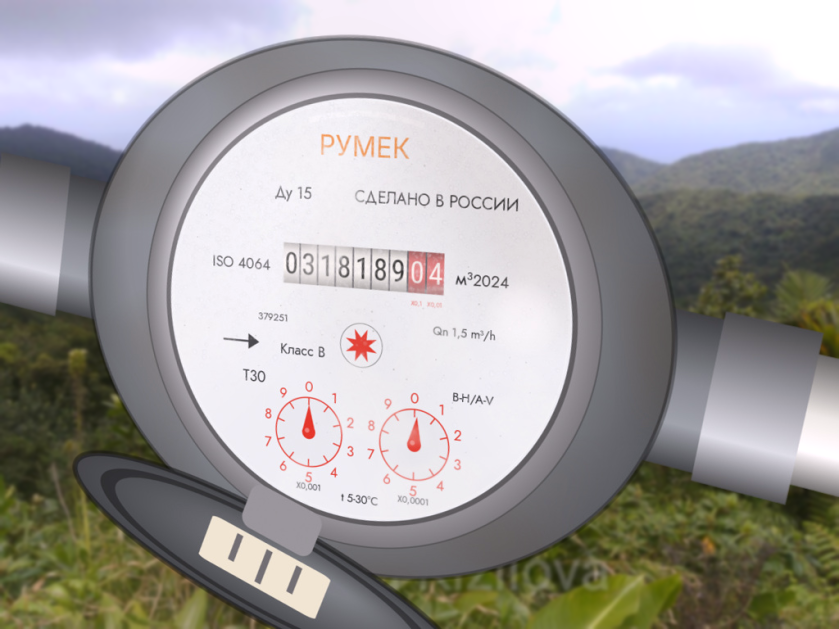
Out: 318189.0400m³
